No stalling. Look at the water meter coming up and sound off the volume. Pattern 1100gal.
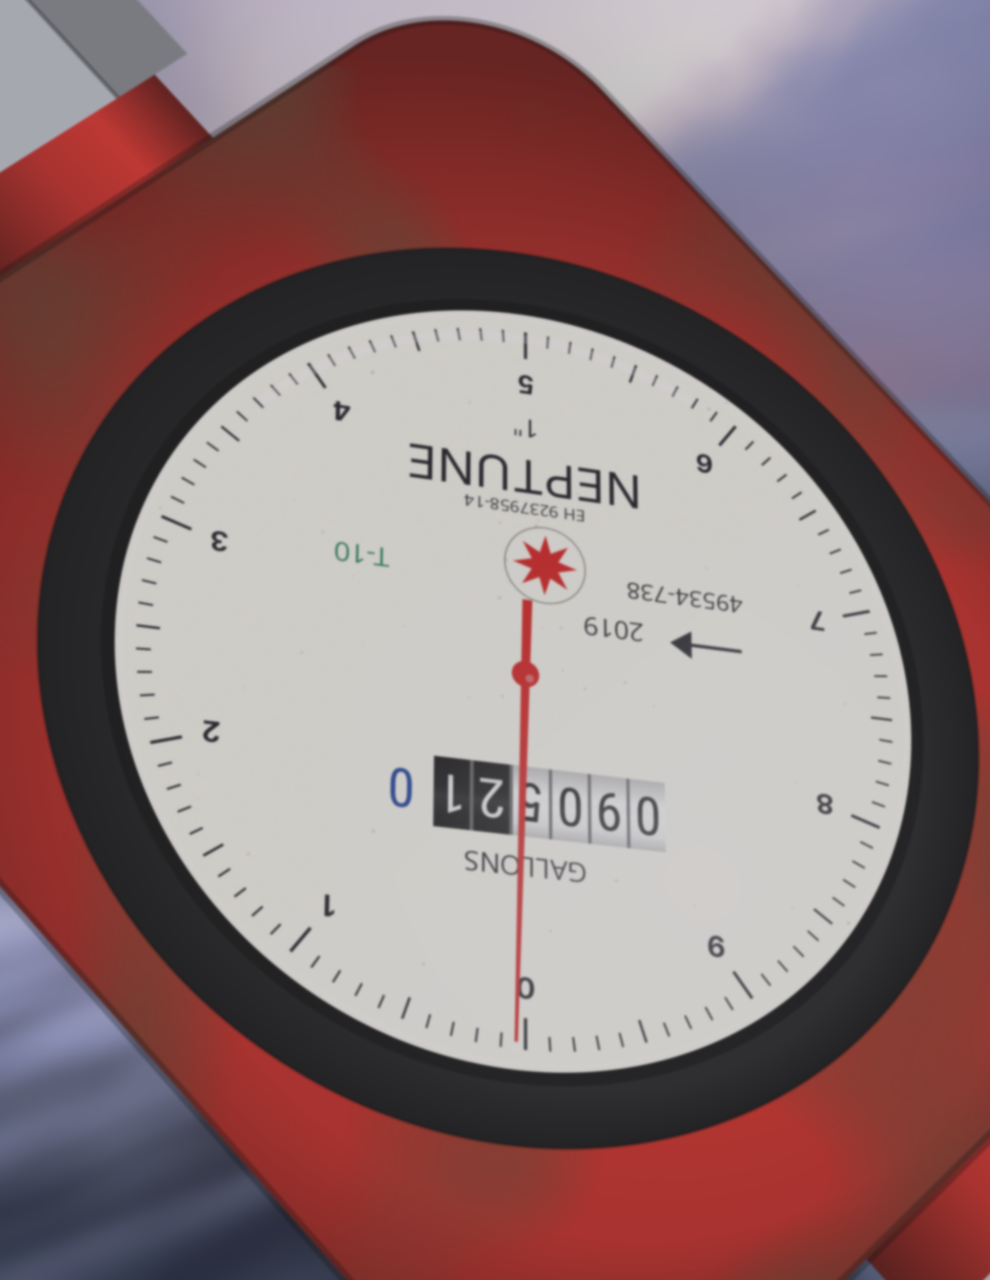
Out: 905210.0gal
